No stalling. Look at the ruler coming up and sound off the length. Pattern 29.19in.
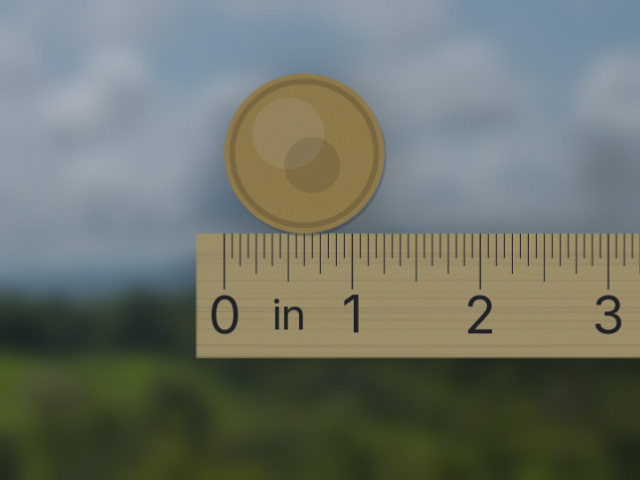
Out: 1.25in
